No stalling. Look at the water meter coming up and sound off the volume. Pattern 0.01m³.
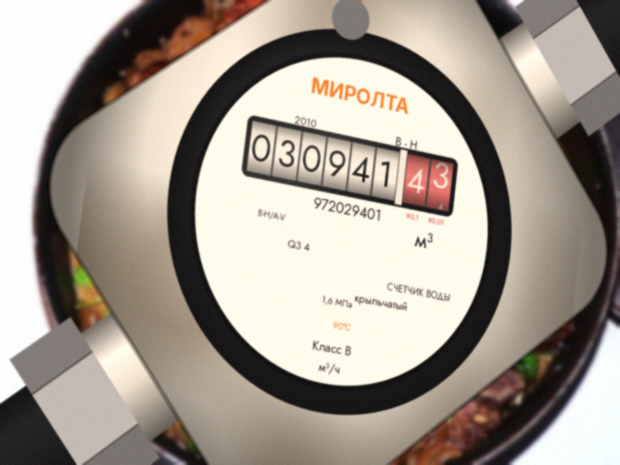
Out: 30941.43m³
